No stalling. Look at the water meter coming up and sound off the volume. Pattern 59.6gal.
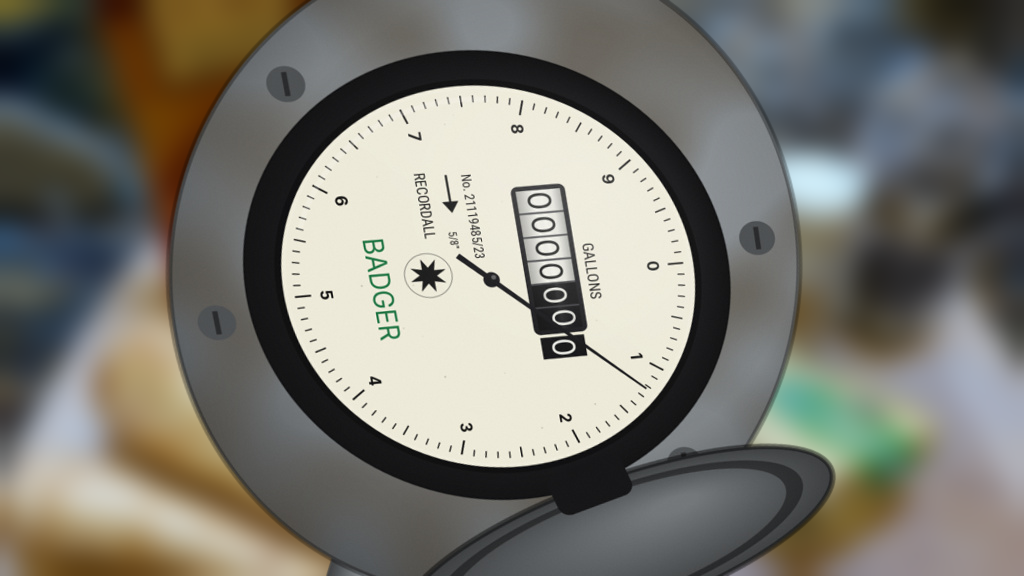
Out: 1.2gal
